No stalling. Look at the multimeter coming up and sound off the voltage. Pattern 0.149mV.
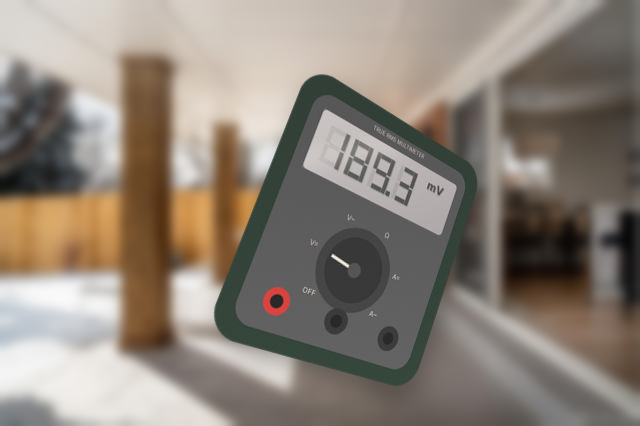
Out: 189.3mV
